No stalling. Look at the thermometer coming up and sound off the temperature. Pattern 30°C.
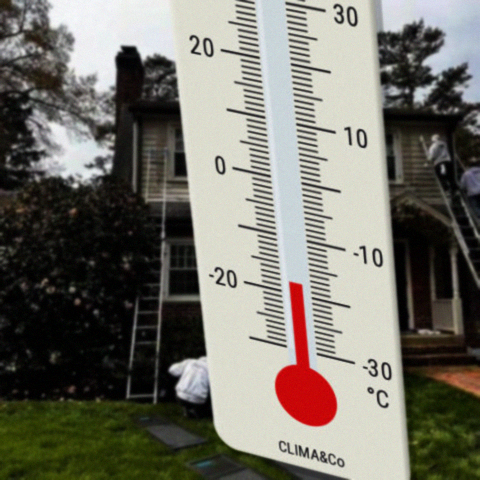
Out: -18°C
